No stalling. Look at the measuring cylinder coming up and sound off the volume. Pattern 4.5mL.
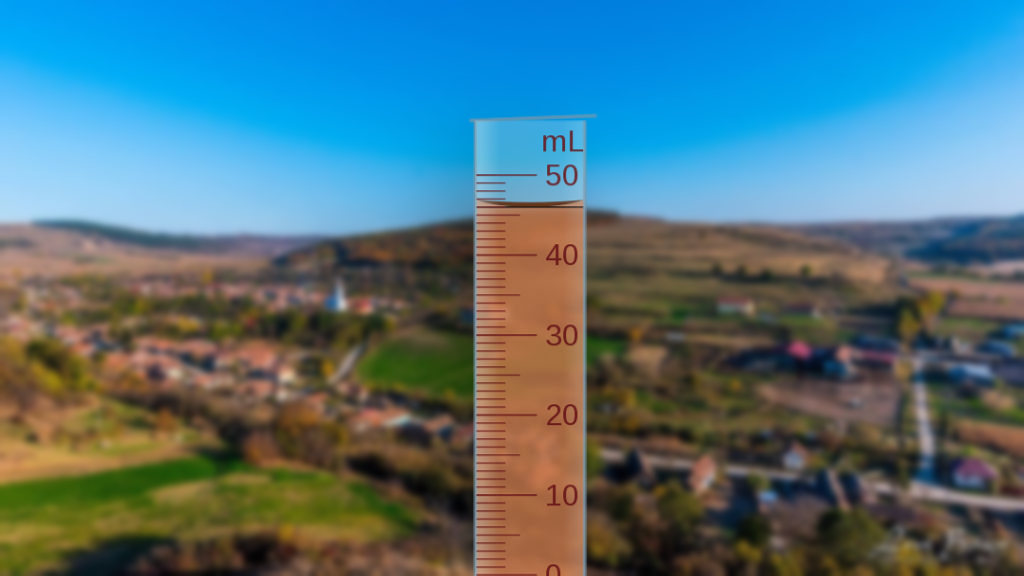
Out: 46mL
